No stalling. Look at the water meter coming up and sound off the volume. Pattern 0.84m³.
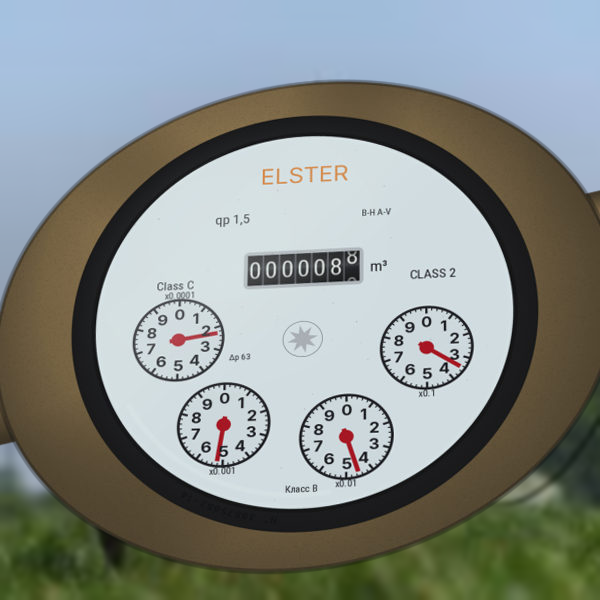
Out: 88.3452m³
